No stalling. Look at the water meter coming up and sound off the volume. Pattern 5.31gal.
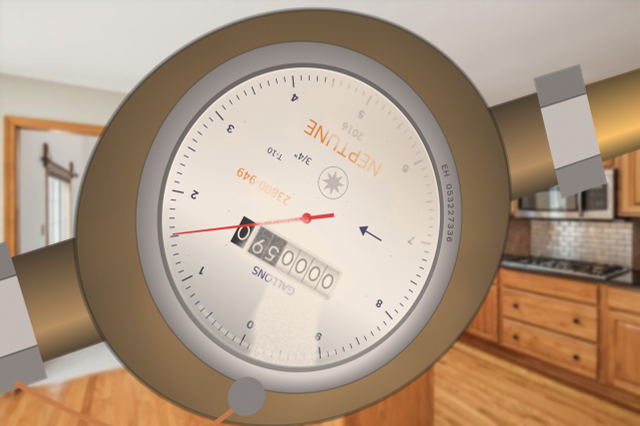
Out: 591.5gal
